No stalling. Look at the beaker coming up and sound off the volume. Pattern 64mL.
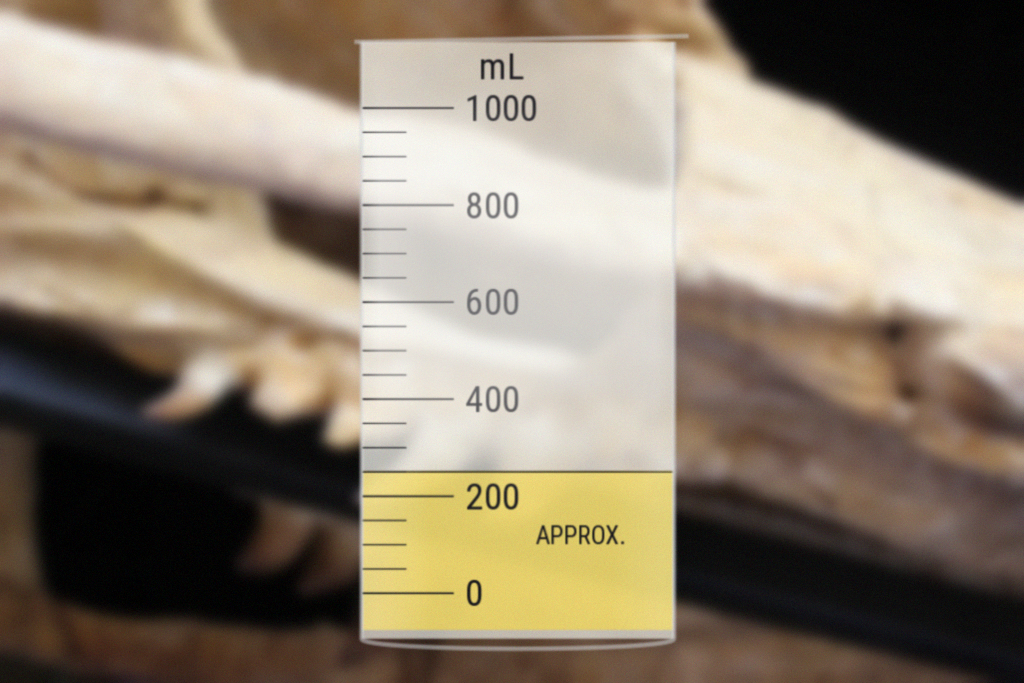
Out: 250mL
